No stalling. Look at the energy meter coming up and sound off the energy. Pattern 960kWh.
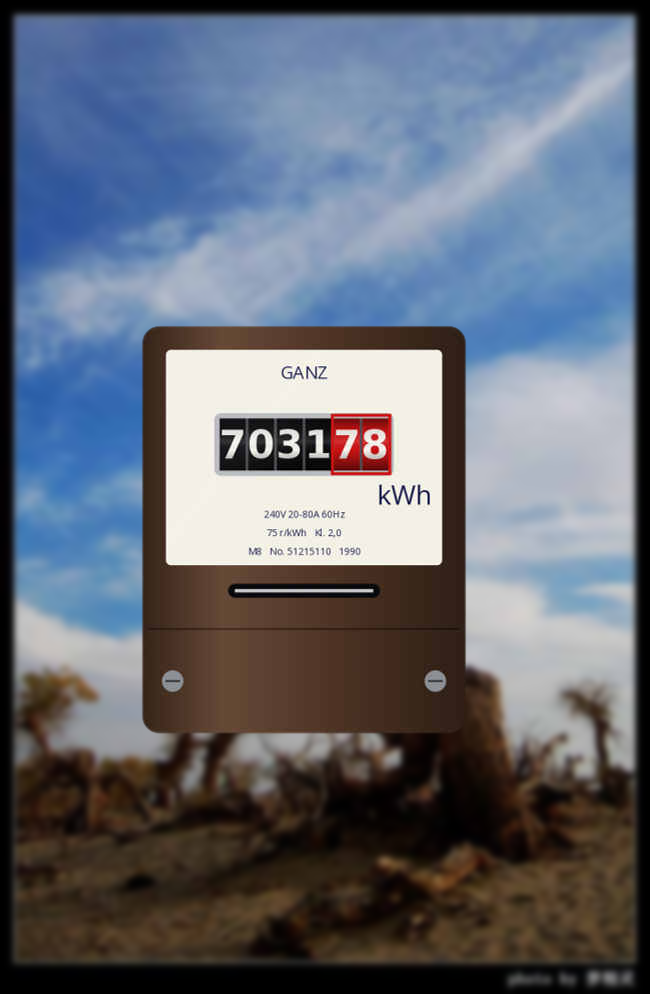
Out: 7031.78kWh
